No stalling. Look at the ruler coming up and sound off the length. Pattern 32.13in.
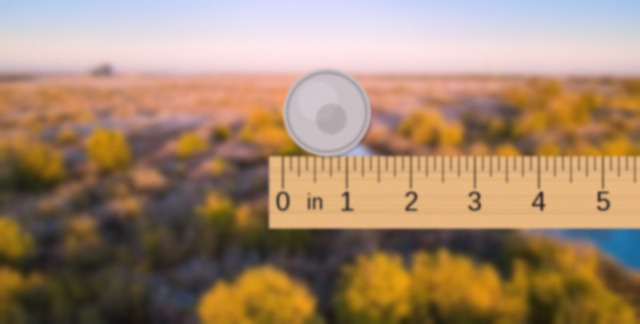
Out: 1.375in
